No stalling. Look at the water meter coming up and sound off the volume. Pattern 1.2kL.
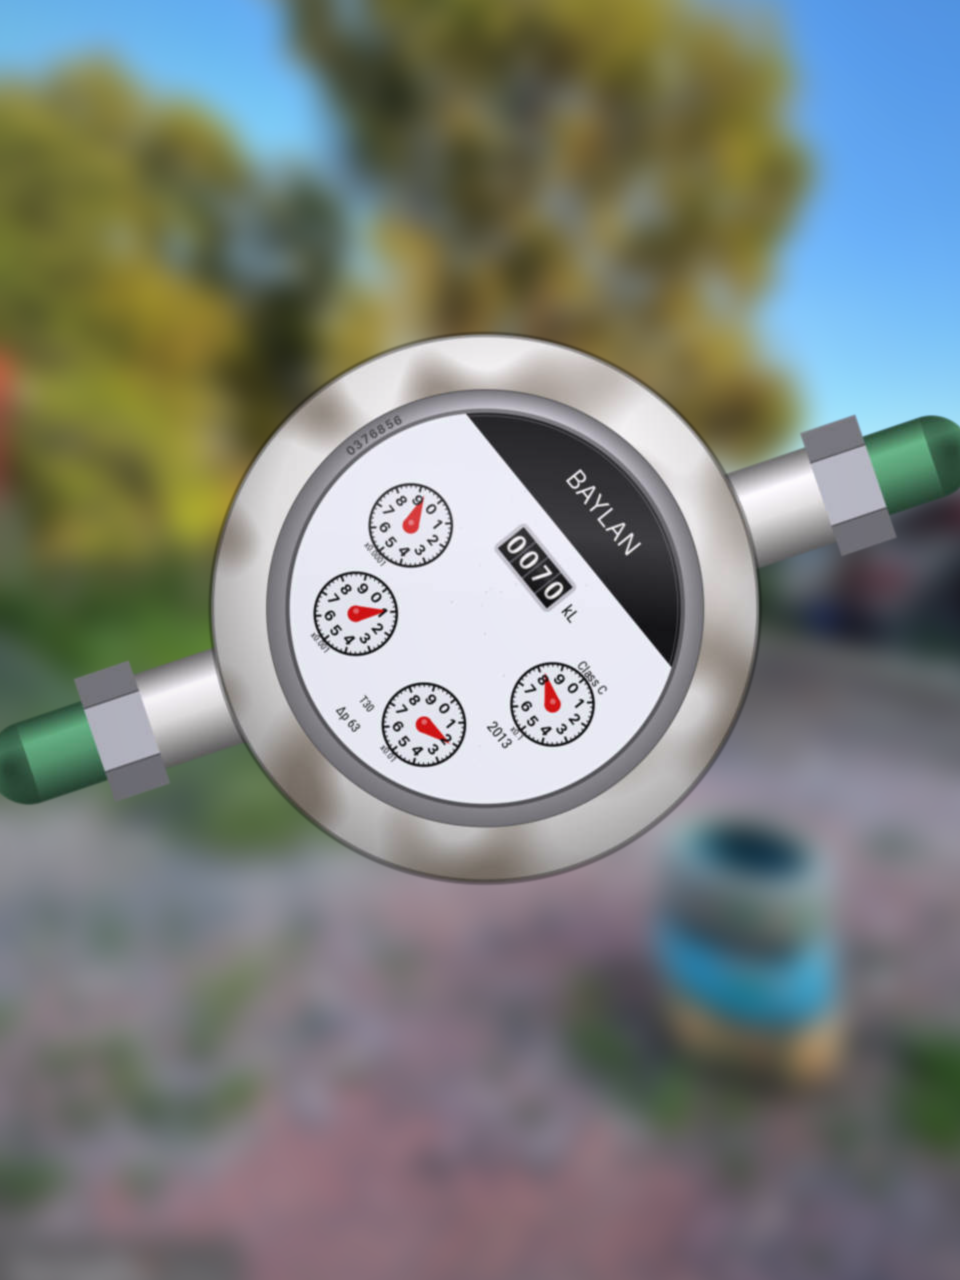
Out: 70.8209kL
